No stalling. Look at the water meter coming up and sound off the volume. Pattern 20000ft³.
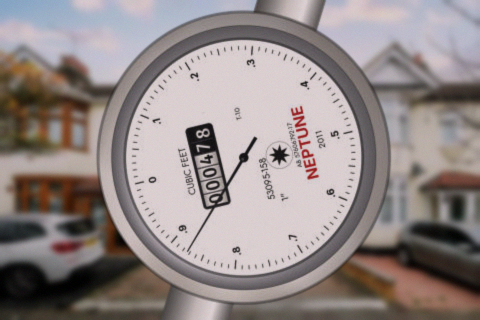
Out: 477.87ft³
